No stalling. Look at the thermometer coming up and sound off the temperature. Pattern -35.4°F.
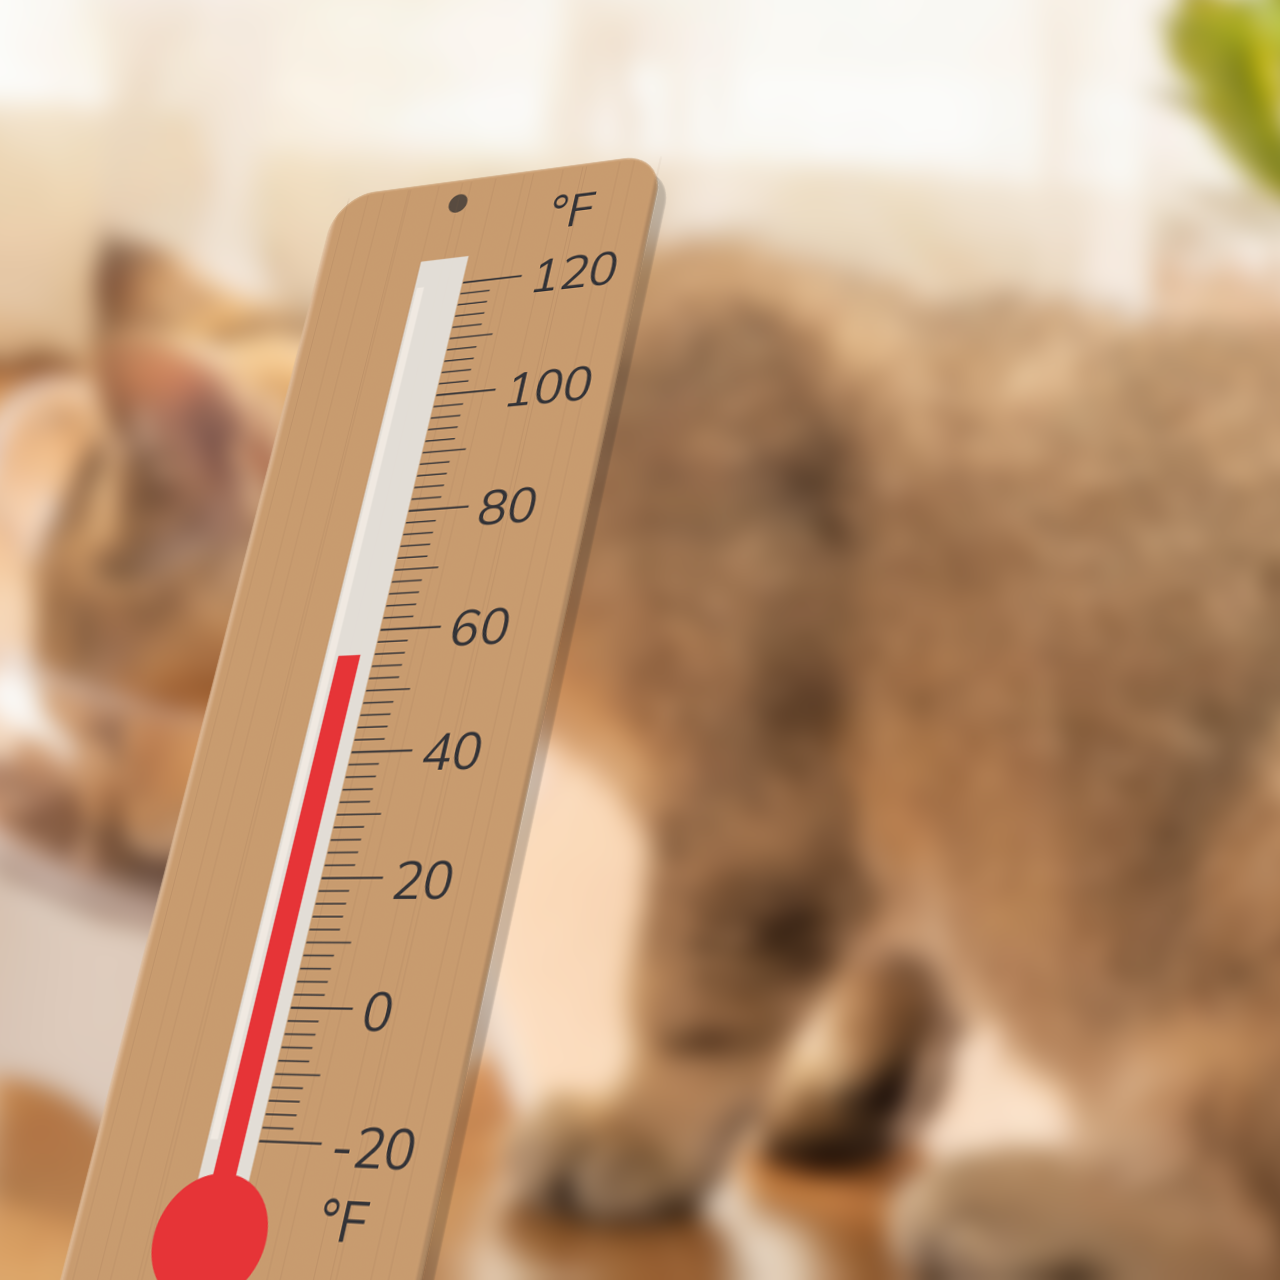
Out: 56°F
